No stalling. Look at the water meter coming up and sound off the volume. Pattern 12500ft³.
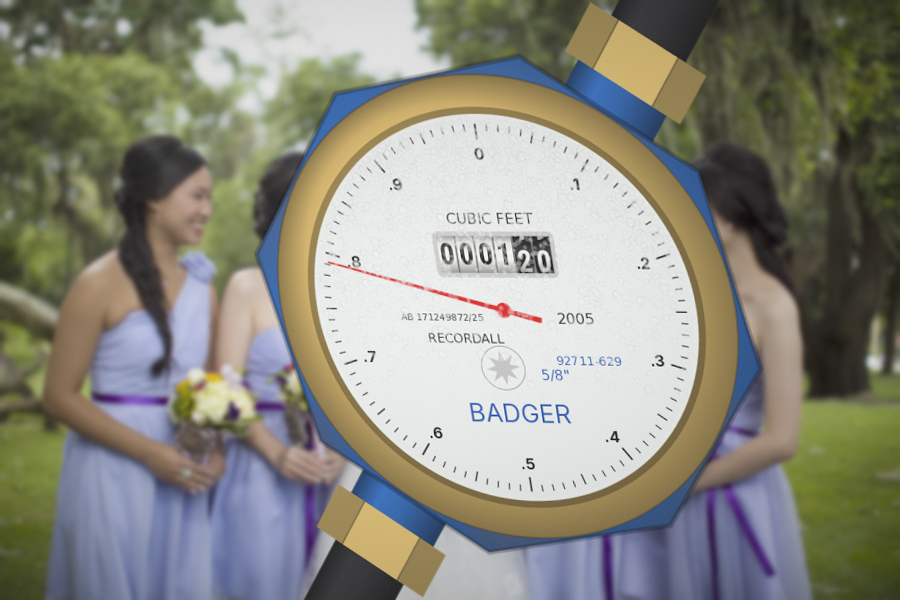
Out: 119.79ft³
